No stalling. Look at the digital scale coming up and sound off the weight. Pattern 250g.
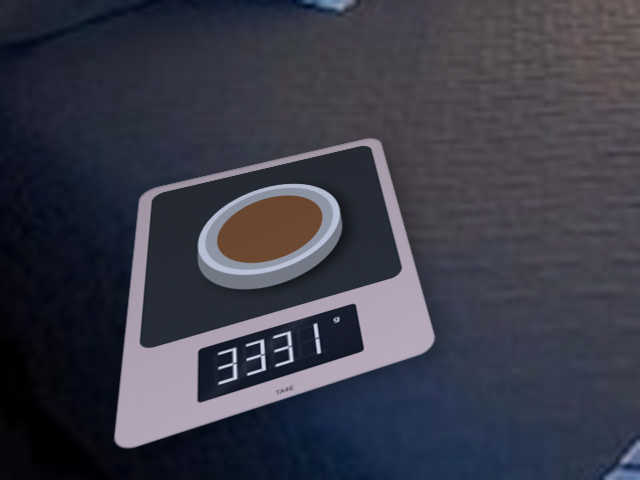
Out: 3331g
